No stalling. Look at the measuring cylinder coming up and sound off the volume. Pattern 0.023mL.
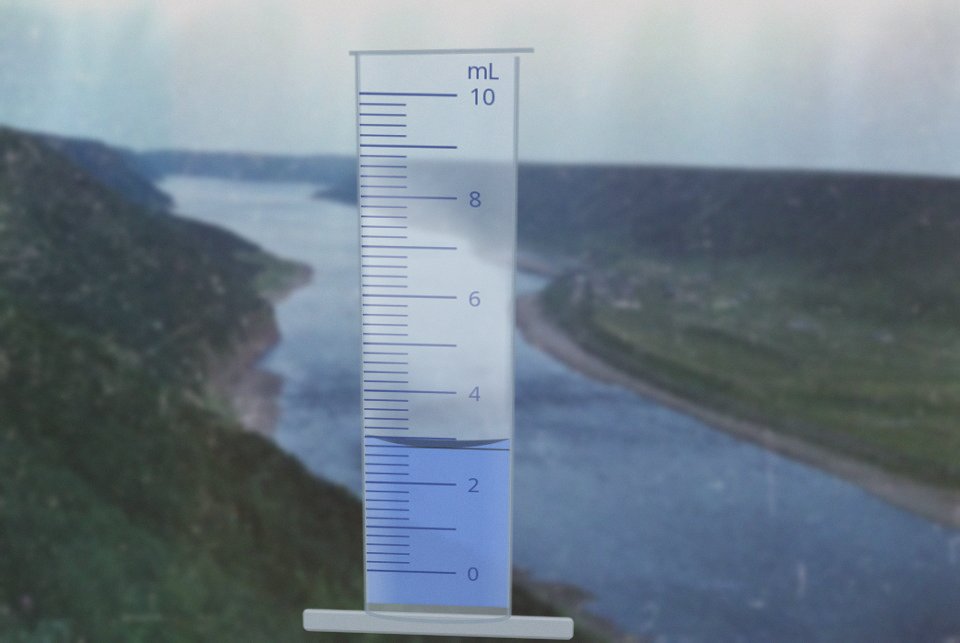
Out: 2.8mL
